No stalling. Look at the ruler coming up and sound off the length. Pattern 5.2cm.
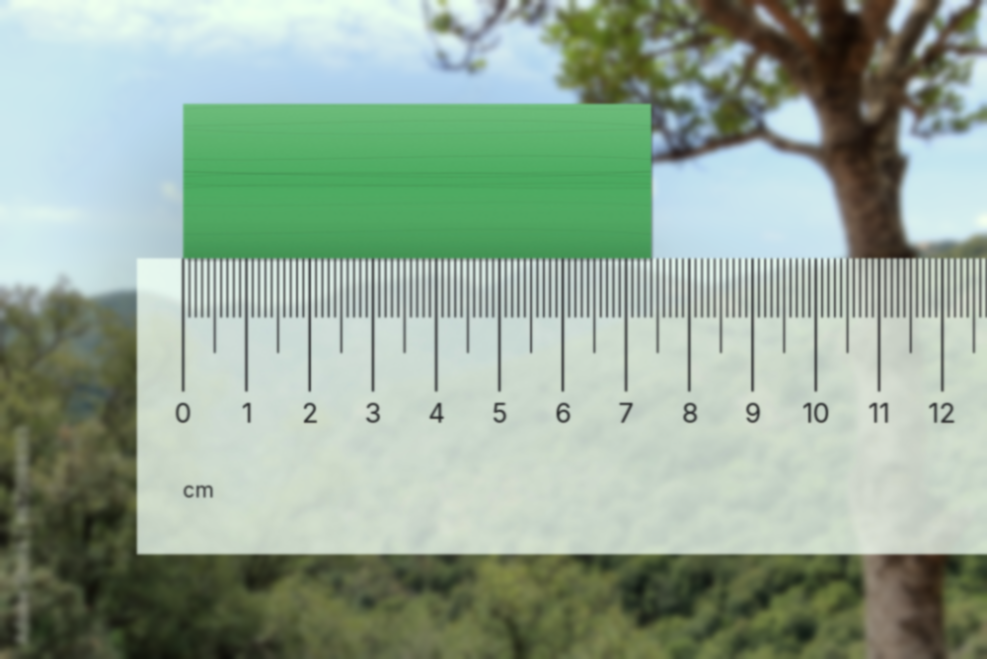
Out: 7.4cm
